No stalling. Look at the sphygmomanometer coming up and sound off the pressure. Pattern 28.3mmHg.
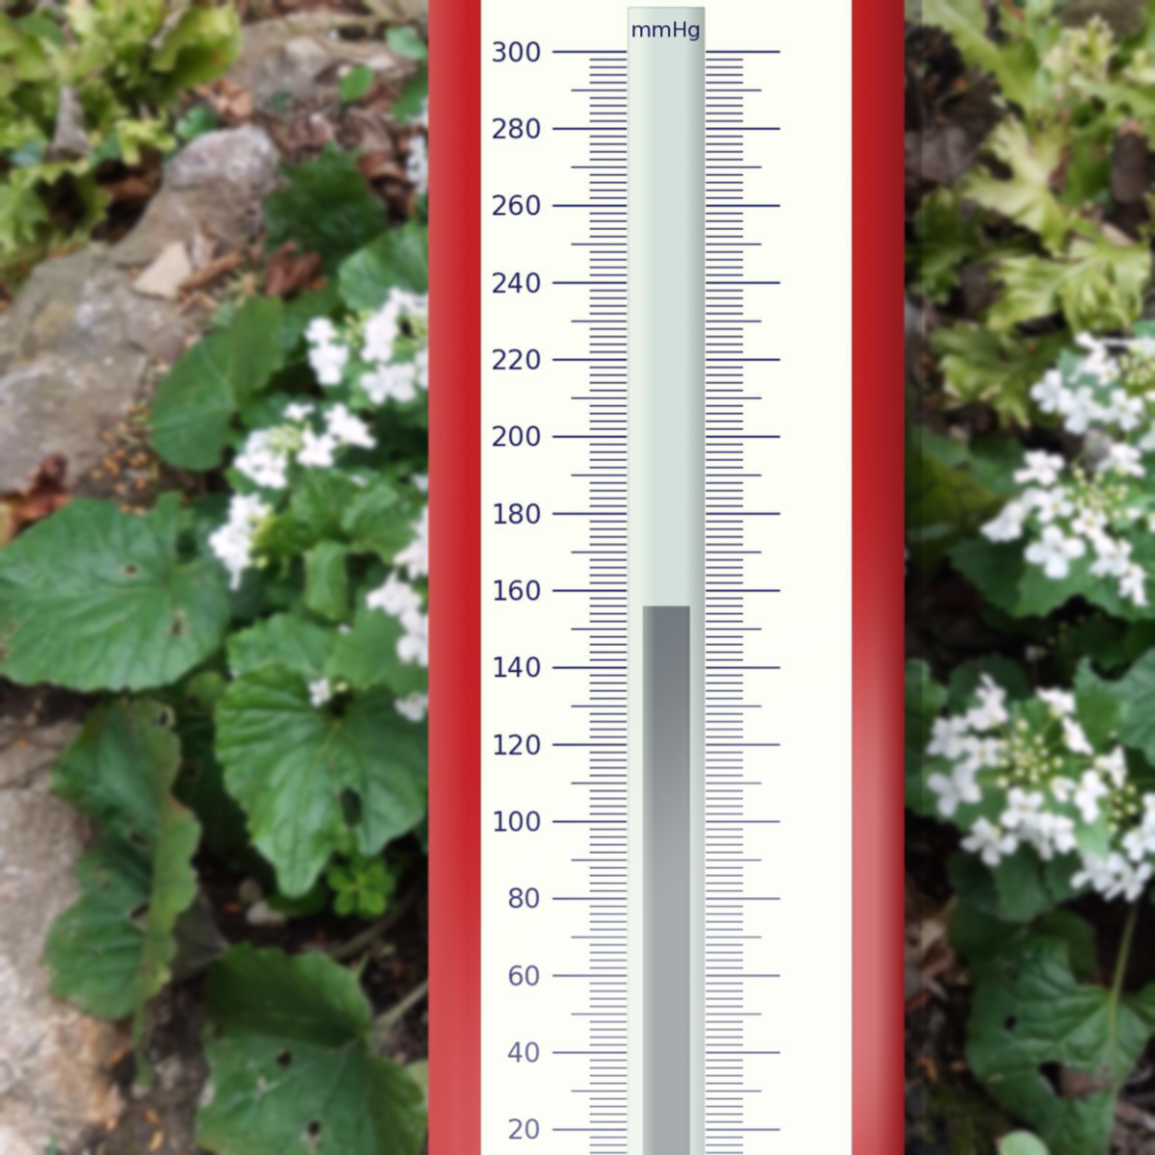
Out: 156mmHg
